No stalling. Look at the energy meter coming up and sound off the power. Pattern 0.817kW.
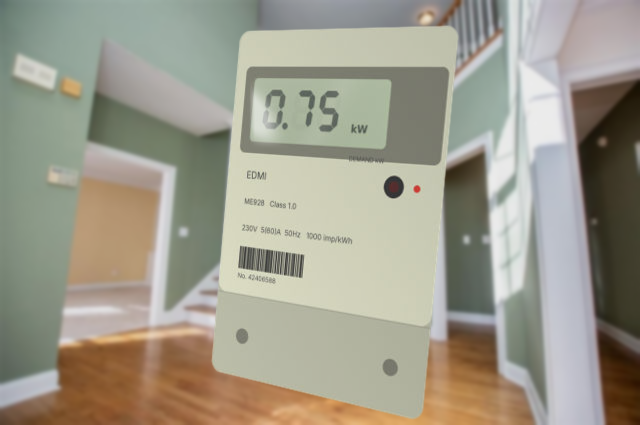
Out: 0.75kW
